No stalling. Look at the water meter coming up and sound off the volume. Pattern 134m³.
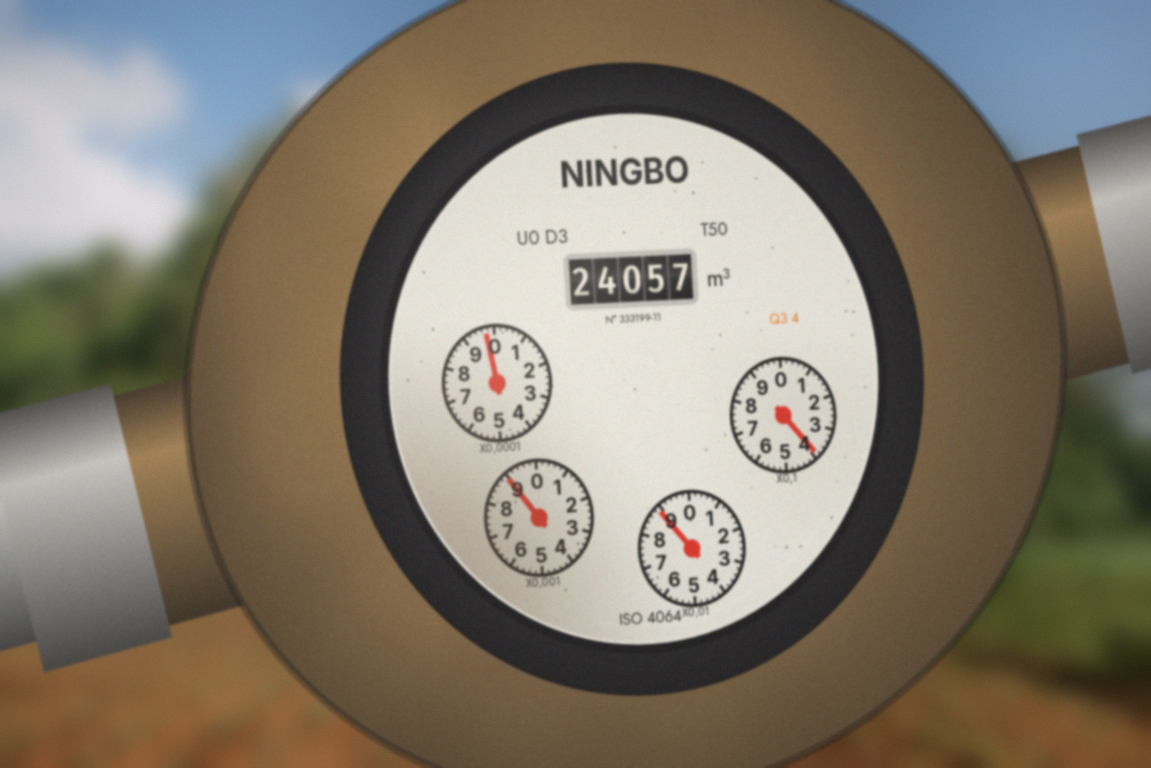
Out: 24057.3889m³
